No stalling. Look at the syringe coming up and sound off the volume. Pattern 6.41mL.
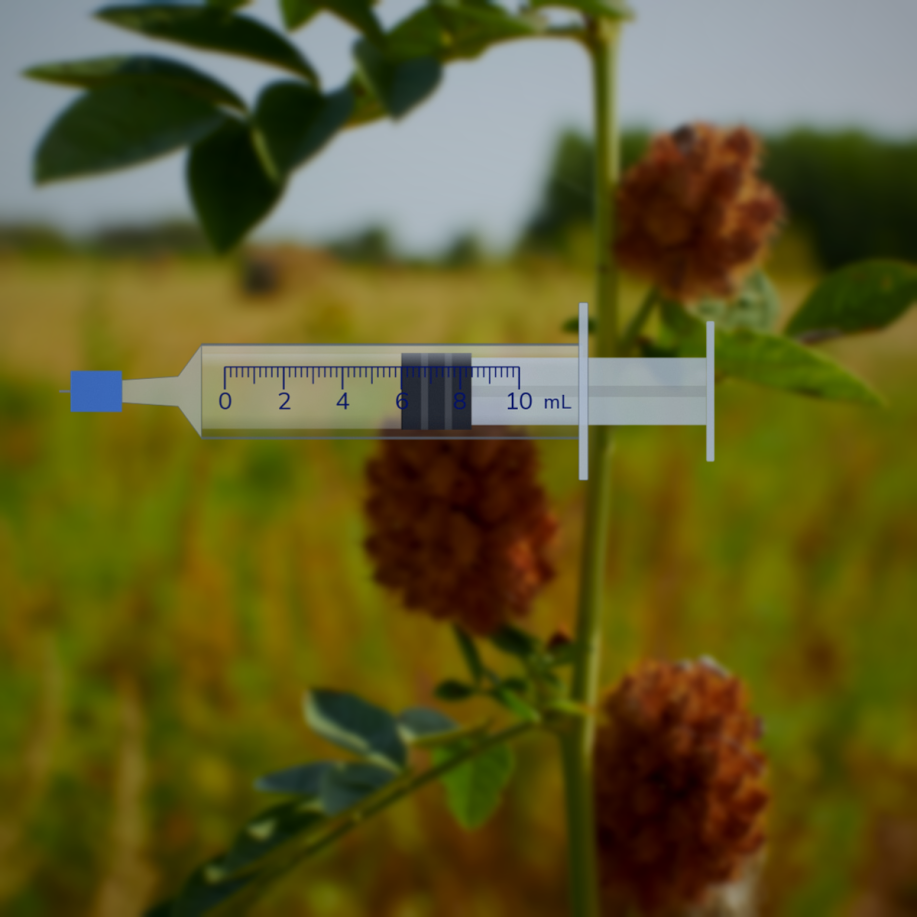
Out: 6mL
